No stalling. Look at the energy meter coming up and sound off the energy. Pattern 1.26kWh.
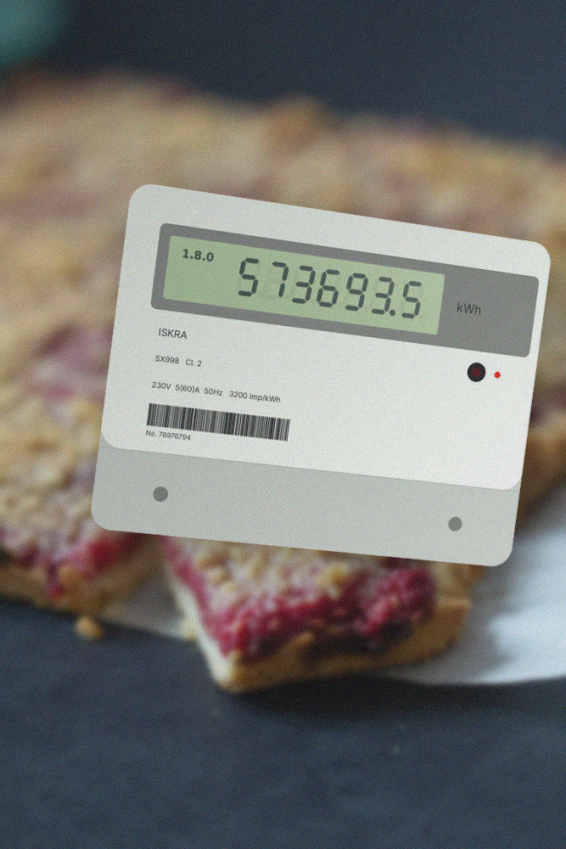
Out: 573693.5kWh
